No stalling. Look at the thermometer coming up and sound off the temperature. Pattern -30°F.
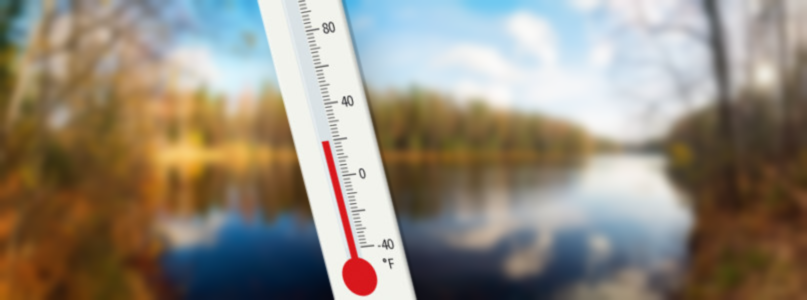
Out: 20°F
